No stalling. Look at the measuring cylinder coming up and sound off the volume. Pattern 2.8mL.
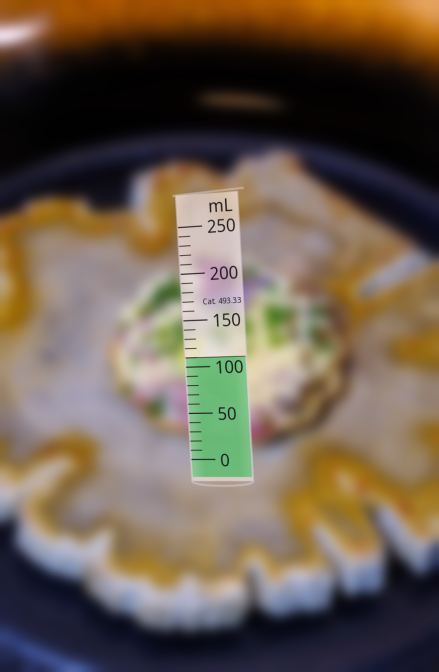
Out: 110mL
